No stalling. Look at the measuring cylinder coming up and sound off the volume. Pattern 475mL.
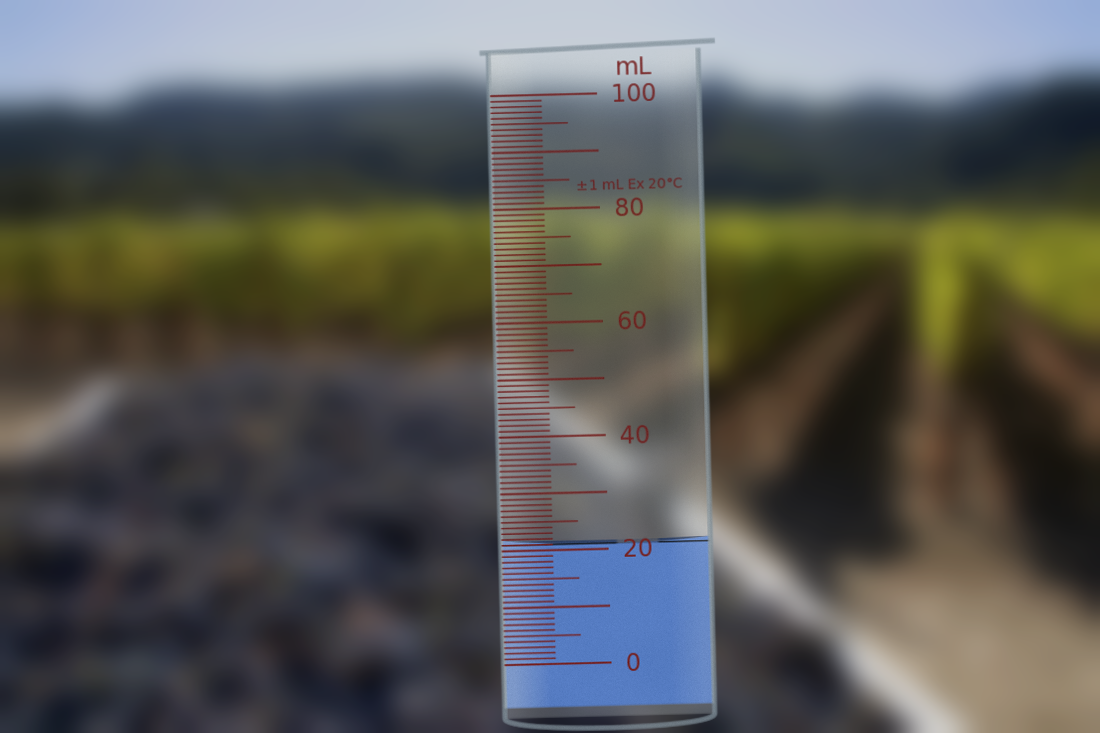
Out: 21mL
